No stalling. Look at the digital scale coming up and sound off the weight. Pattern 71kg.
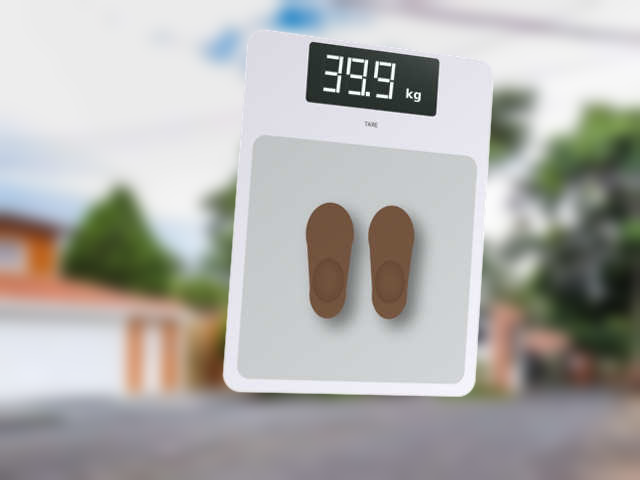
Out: 39.9kg
